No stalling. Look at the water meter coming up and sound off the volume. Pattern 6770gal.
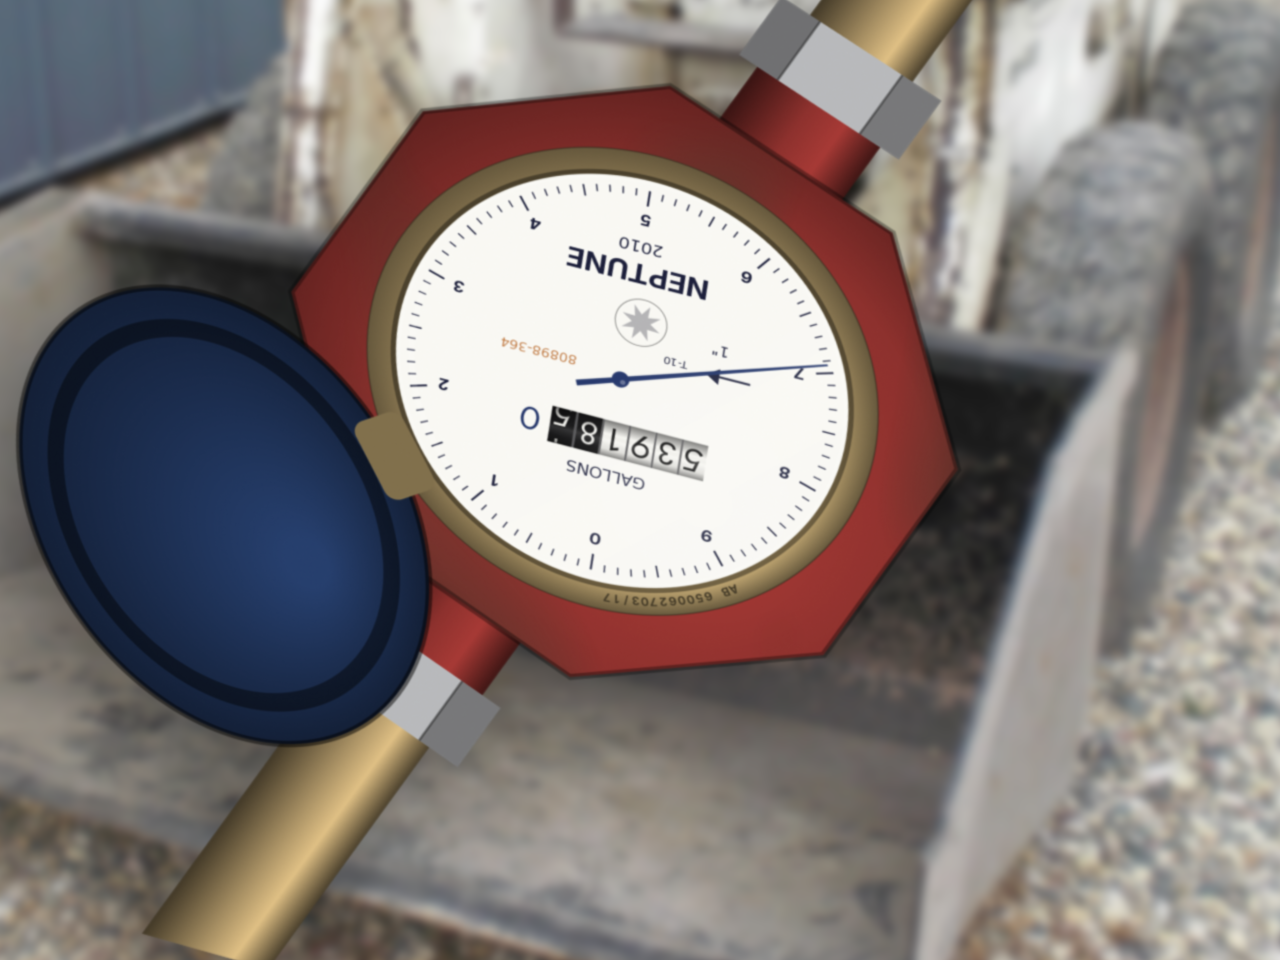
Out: 5391846.9gal
